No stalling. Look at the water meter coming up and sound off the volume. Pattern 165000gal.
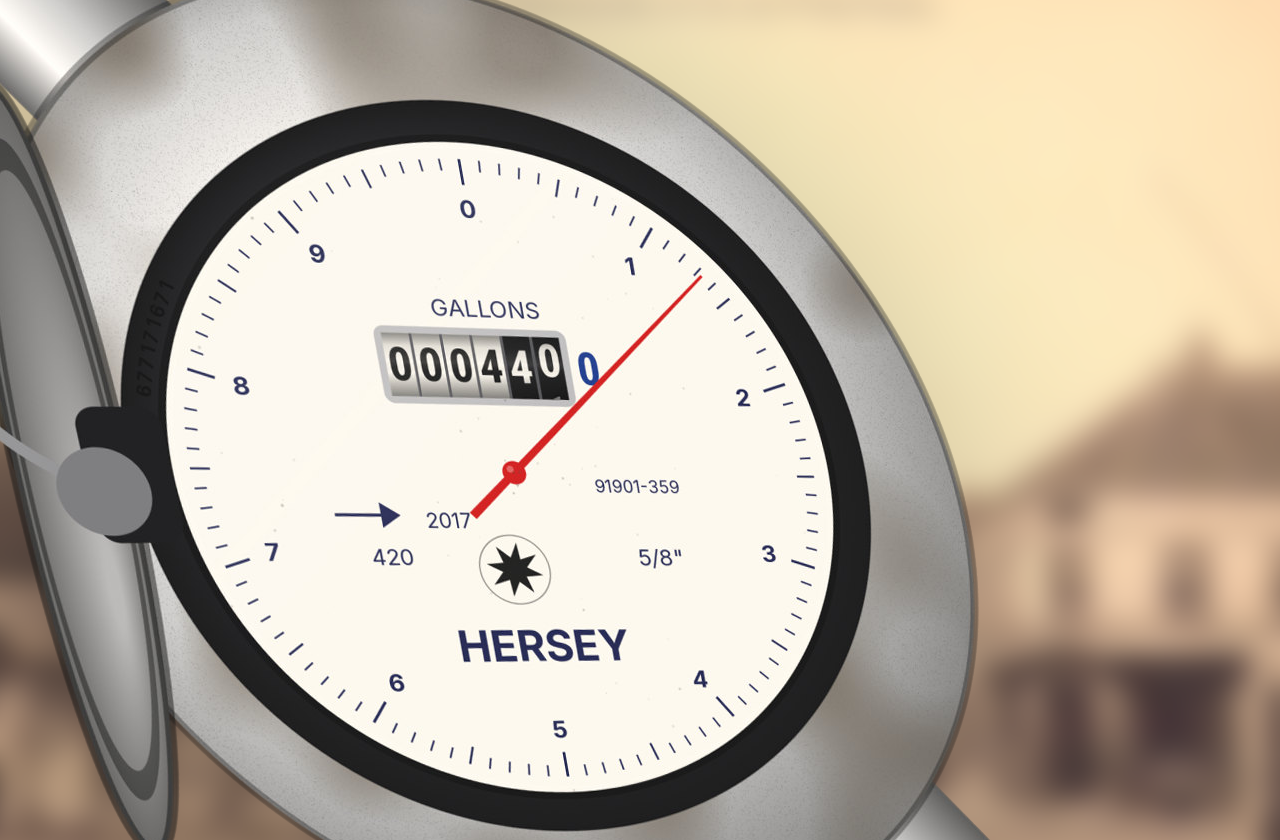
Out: 4401.3gal
